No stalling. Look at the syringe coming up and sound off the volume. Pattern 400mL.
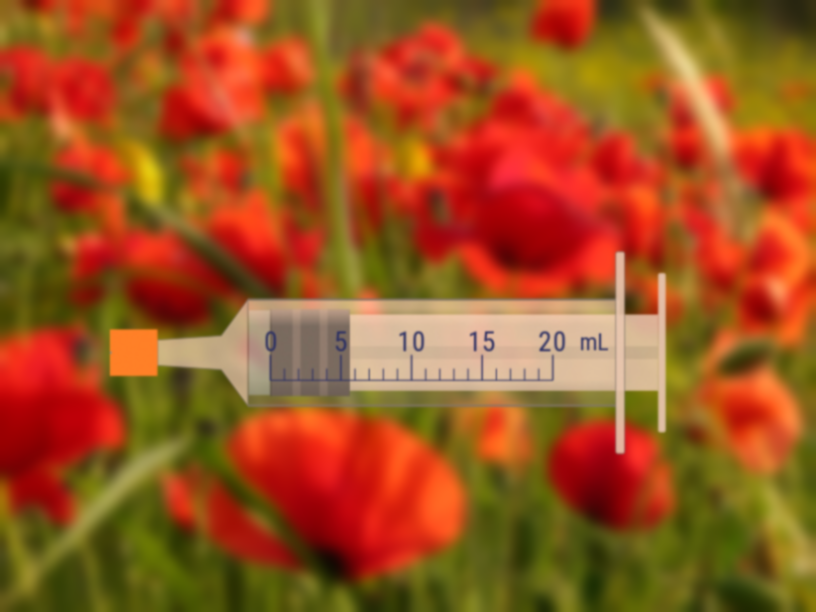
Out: 0mL
